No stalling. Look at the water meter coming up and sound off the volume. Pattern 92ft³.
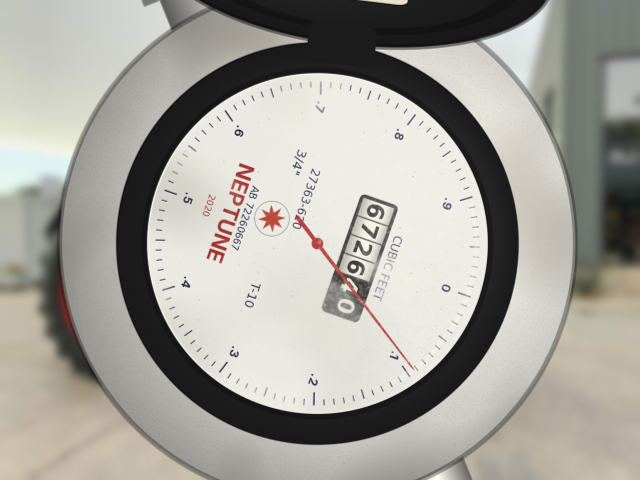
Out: 672640.09ft³
